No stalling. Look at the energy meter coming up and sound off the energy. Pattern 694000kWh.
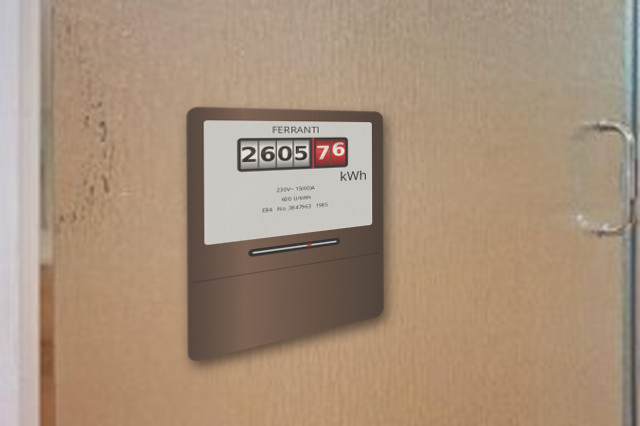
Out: 2605.76kWh
